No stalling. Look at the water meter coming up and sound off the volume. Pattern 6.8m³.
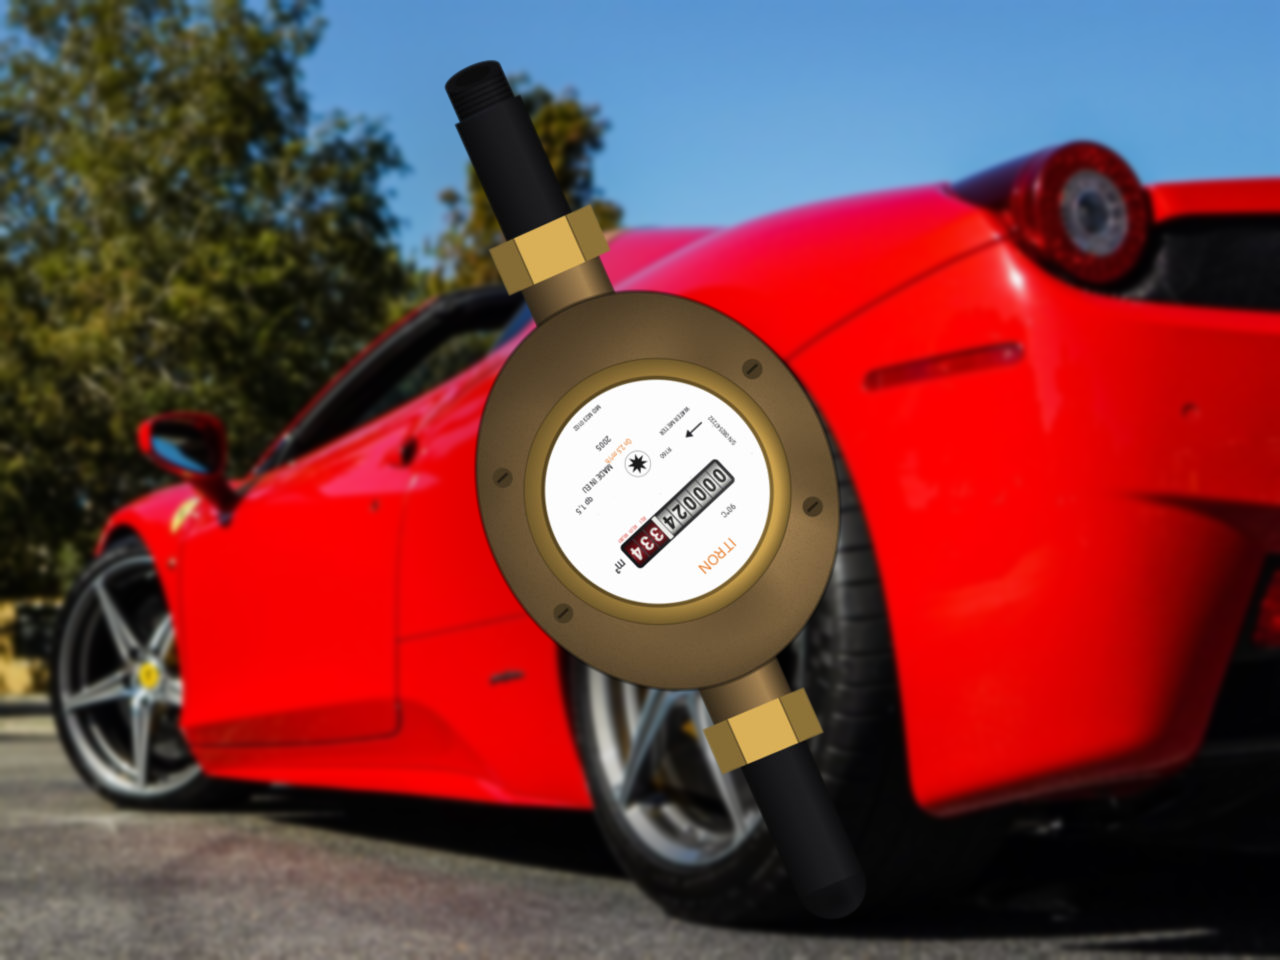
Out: 24.334m³
